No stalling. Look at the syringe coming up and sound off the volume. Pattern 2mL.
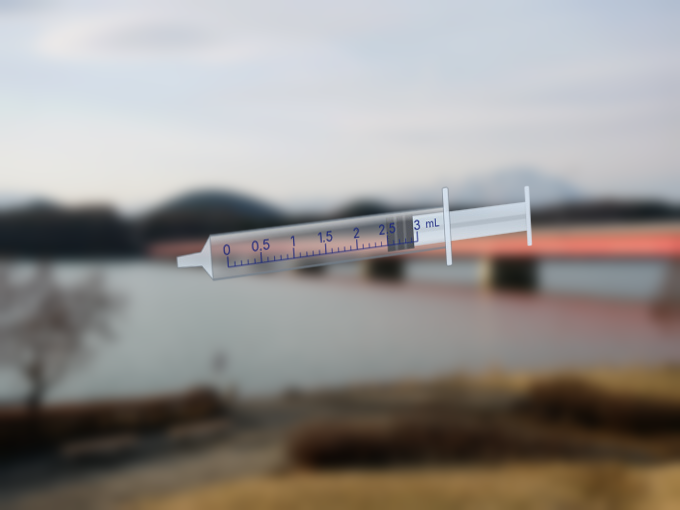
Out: 2.5mL
